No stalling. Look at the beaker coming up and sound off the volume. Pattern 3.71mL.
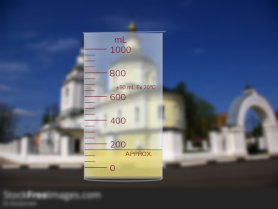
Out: 150mL
